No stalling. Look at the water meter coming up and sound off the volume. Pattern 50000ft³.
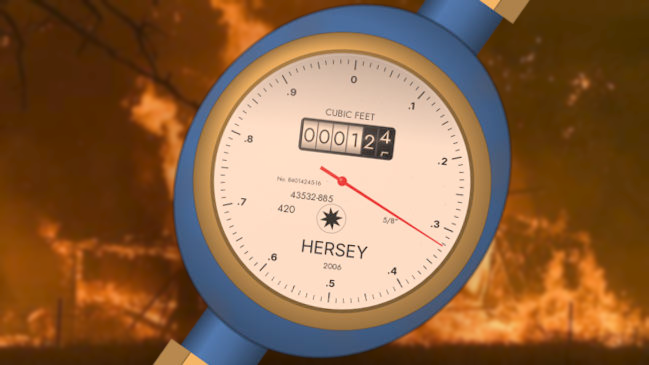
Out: 124.32ft³
